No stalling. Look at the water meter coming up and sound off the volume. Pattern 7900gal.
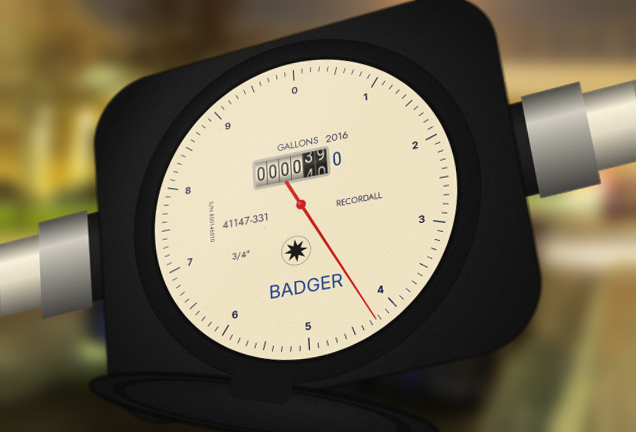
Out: 394.2gal
